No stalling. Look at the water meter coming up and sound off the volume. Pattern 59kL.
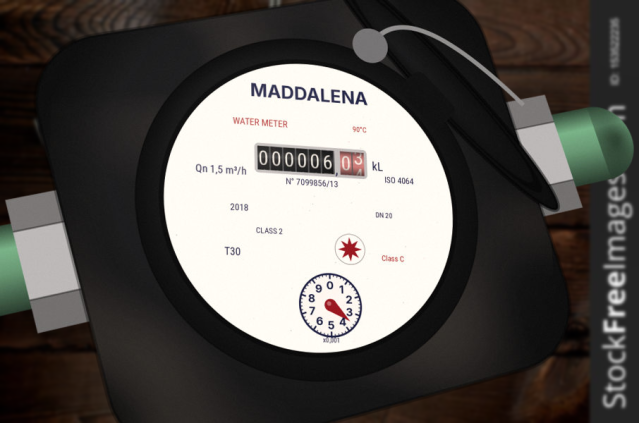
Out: 6.033kL
